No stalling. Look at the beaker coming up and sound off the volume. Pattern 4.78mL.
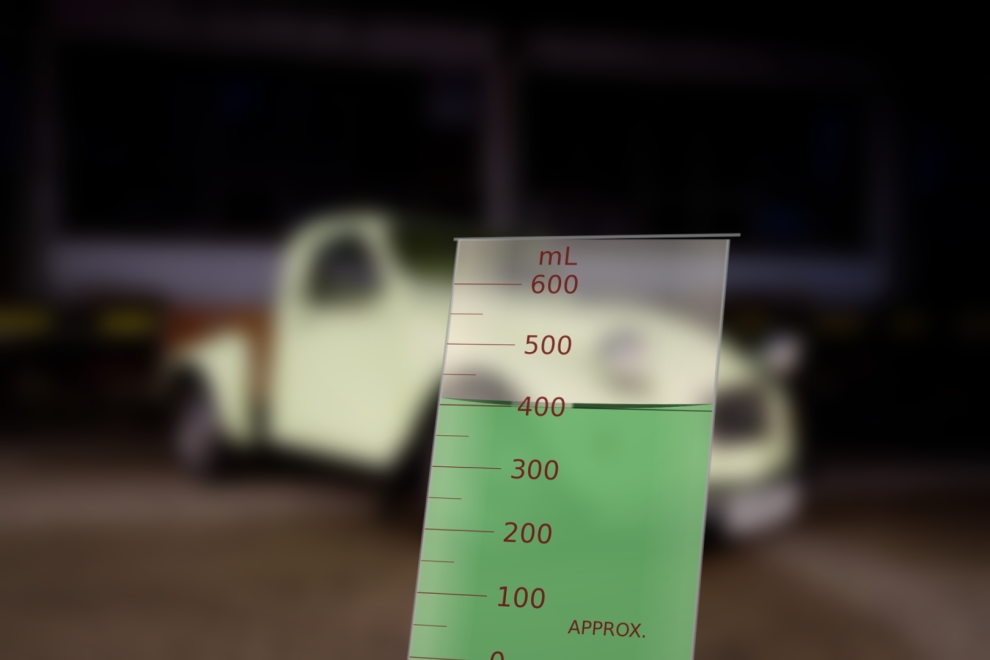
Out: 400mL
